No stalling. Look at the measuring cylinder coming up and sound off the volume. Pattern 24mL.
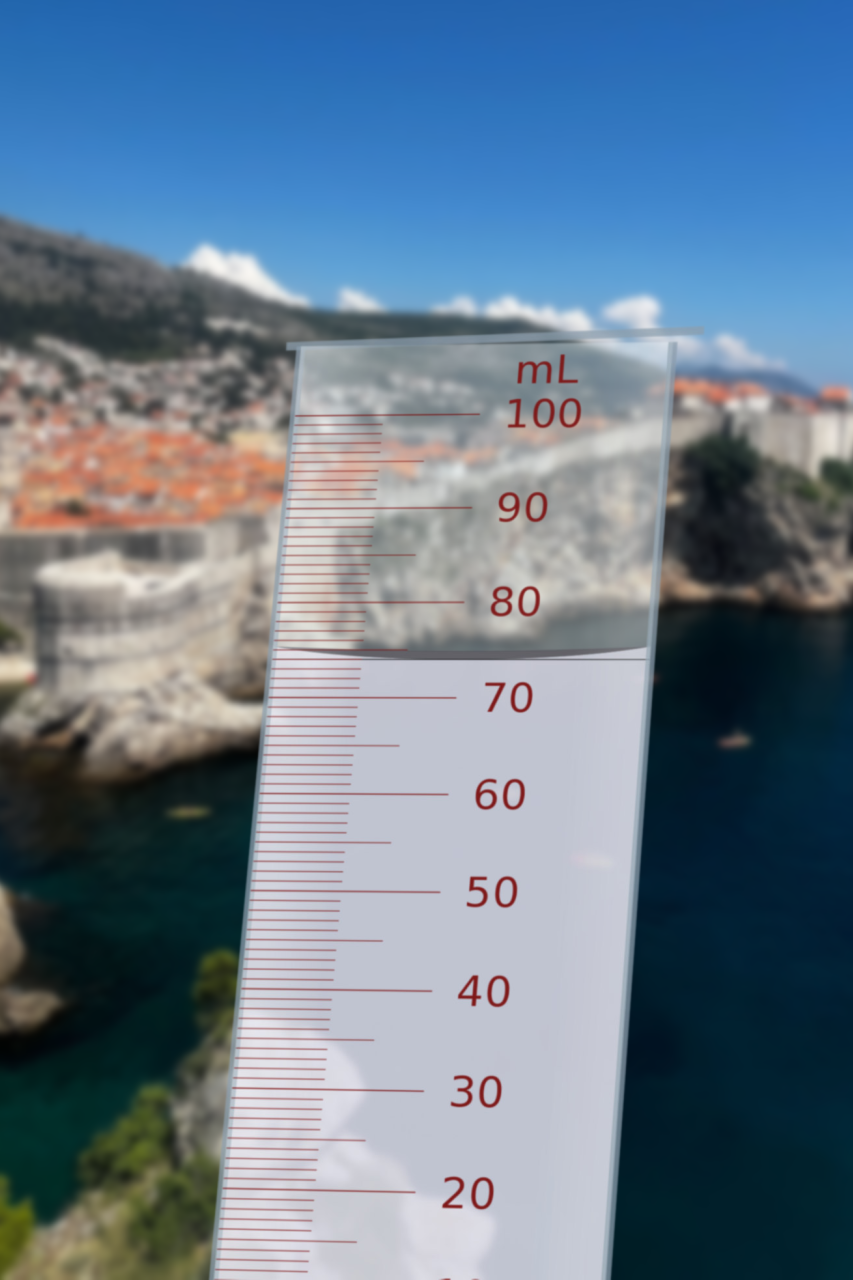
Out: 74mL
